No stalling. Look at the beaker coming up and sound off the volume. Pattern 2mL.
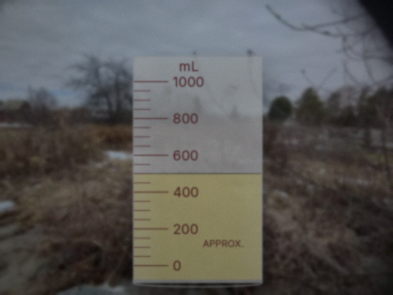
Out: 500mL
